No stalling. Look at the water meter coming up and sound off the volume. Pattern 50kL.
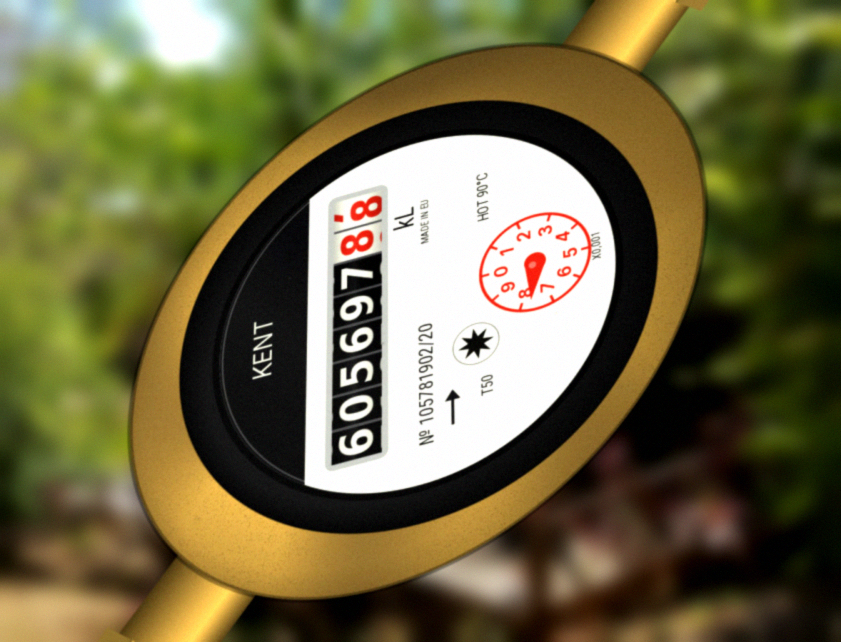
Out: 605697.877kL
